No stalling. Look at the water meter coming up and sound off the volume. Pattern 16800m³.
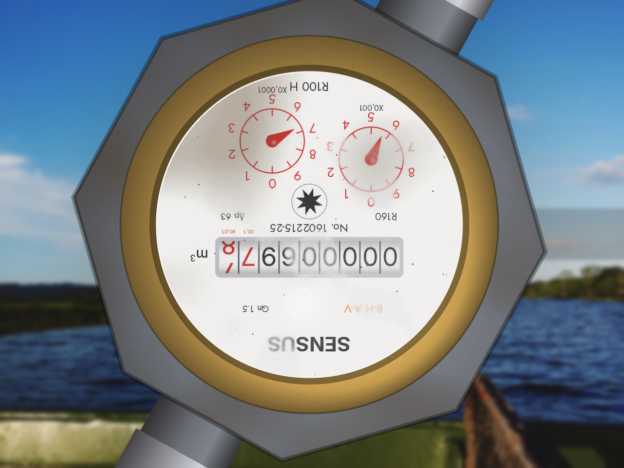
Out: 69.7756m³
